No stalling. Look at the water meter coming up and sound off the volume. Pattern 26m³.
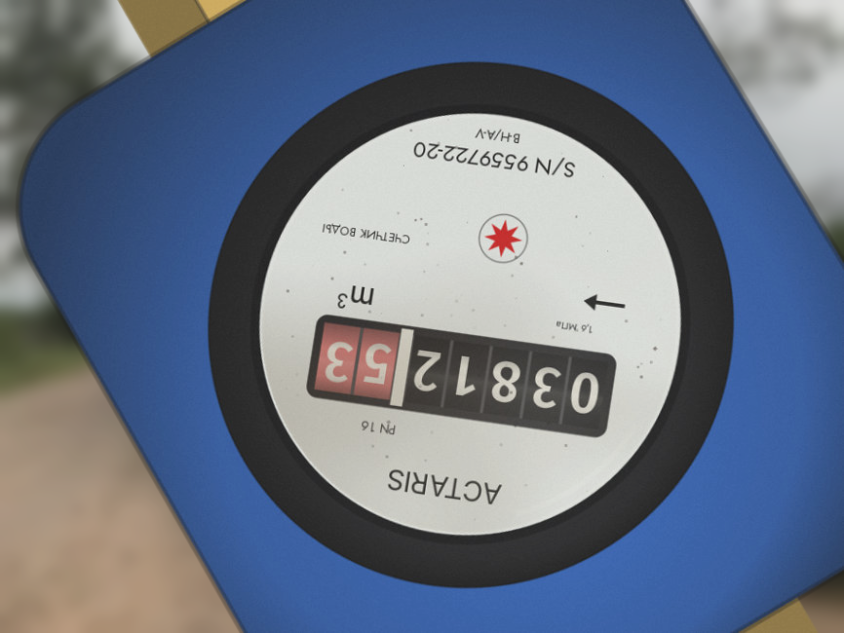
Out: 3812.53m³
